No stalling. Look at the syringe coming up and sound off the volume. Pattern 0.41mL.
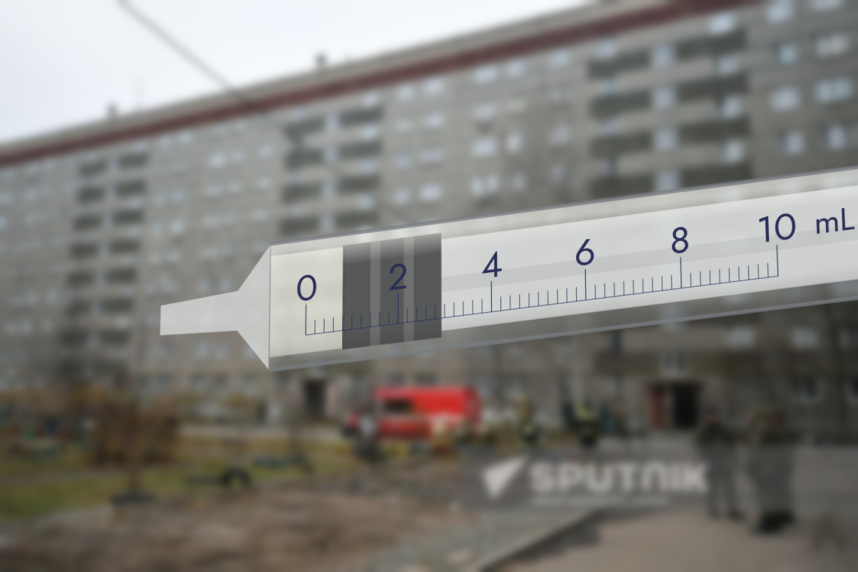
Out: 0.8mL
